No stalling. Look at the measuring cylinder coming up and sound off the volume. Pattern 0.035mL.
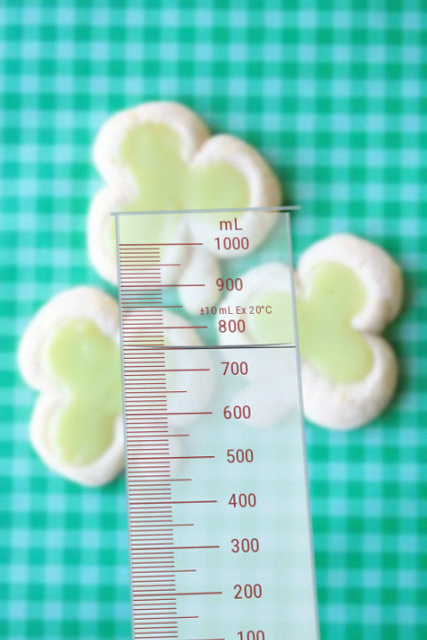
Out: 750mL
